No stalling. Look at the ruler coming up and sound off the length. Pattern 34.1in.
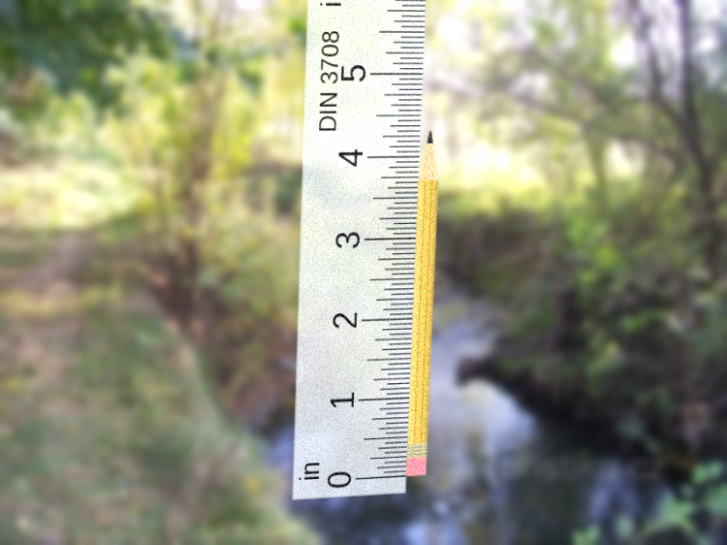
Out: 4.3125in
